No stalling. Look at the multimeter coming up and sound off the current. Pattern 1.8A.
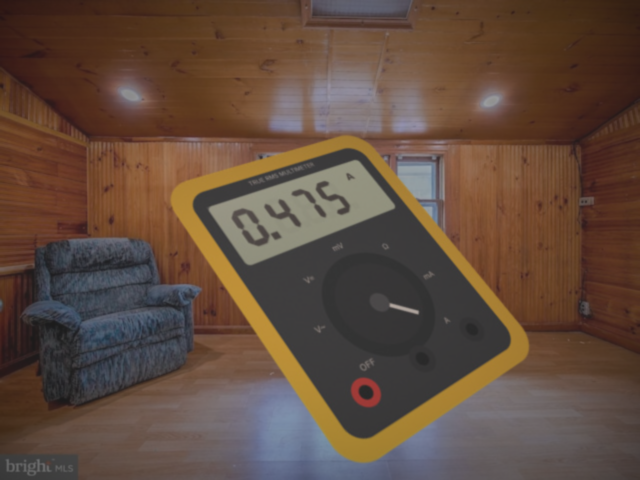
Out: 0.475A
